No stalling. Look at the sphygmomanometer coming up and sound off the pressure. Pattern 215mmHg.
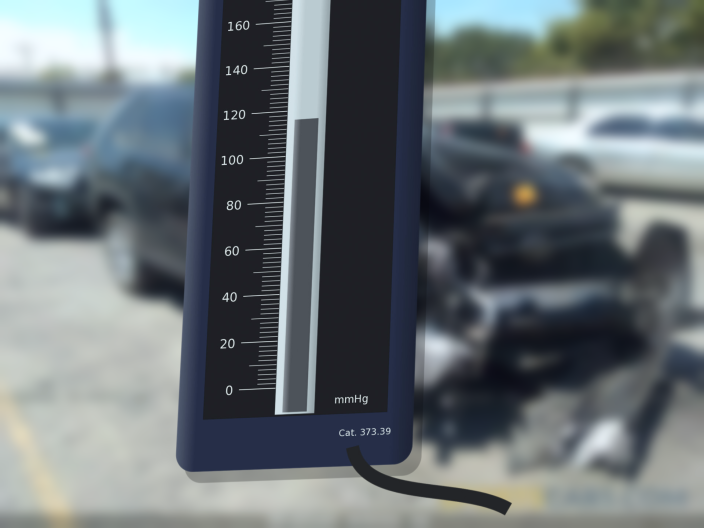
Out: 116mmHg
